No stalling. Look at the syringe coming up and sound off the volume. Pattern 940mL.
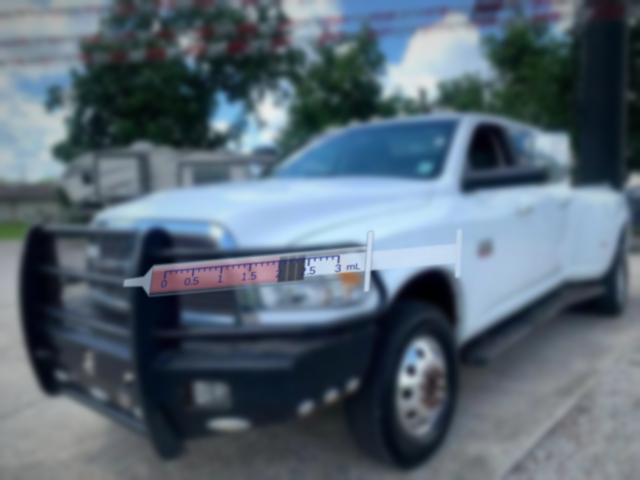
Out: 2mL
